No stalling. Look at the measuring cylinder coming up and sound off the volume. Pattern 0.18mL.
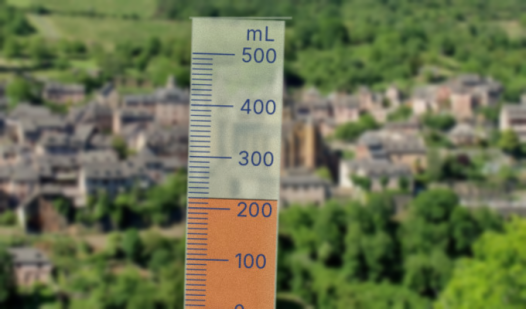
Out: 220mL
